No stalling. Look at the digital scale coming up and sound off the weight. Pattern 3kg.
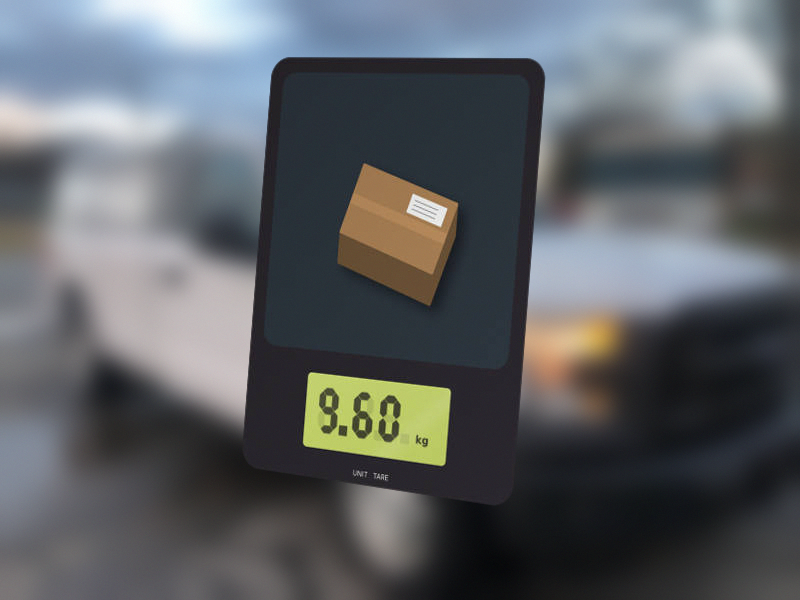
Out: 9.60kg
